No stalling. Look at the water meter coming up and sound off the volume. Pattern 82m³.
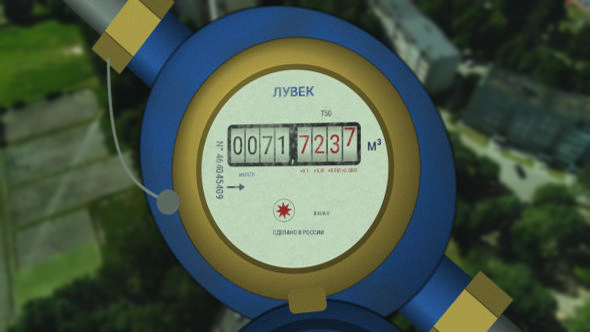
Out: 71.7237m³
